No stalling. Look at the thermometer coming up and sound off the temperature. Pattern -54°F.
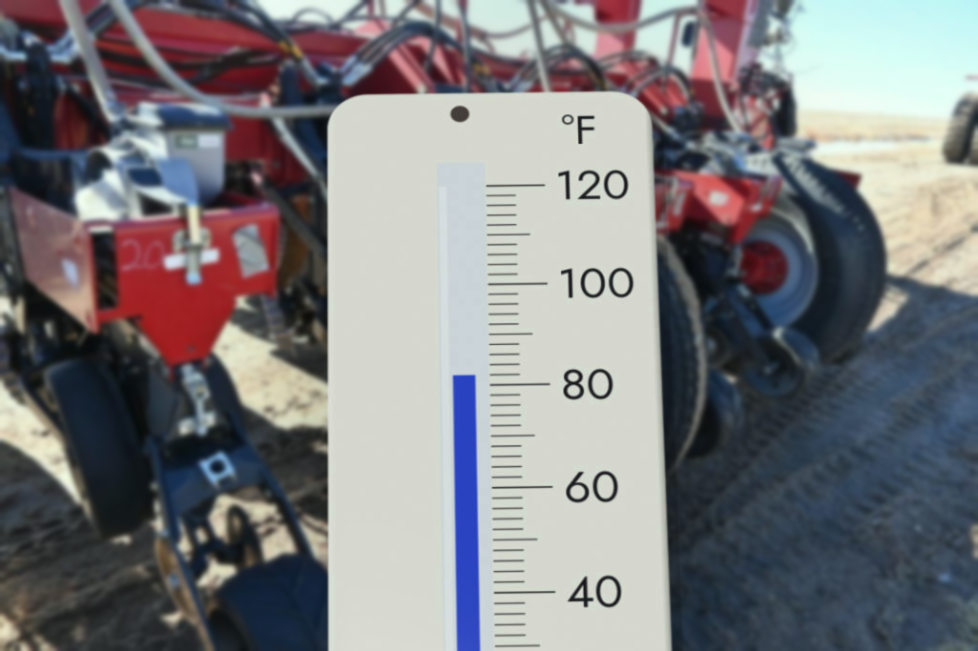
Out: 82°F
